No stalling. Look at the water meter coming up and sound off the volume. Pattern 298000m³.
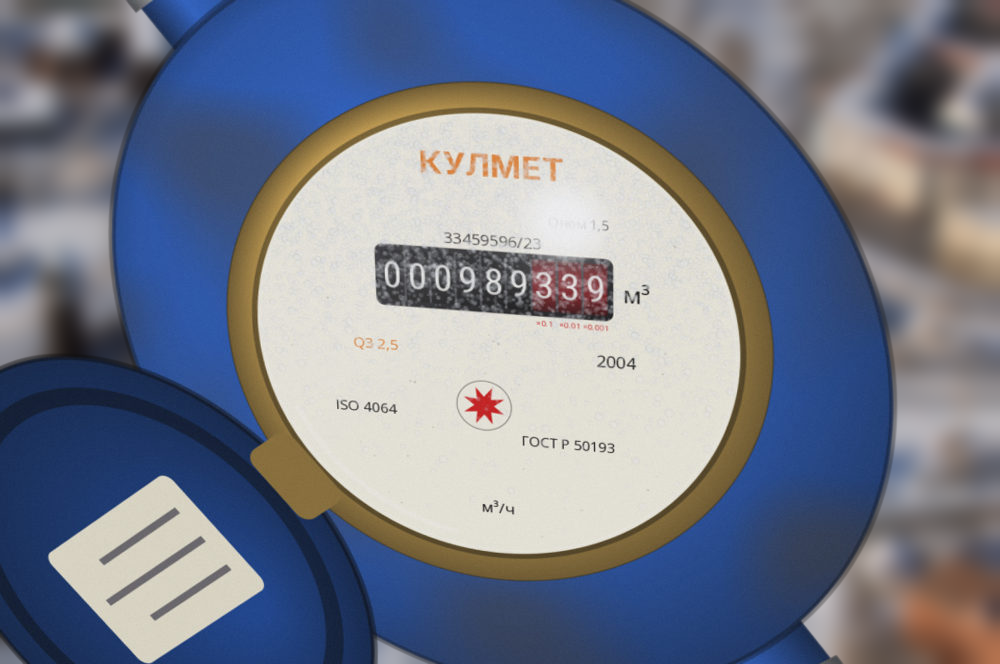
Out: 989.339m³
